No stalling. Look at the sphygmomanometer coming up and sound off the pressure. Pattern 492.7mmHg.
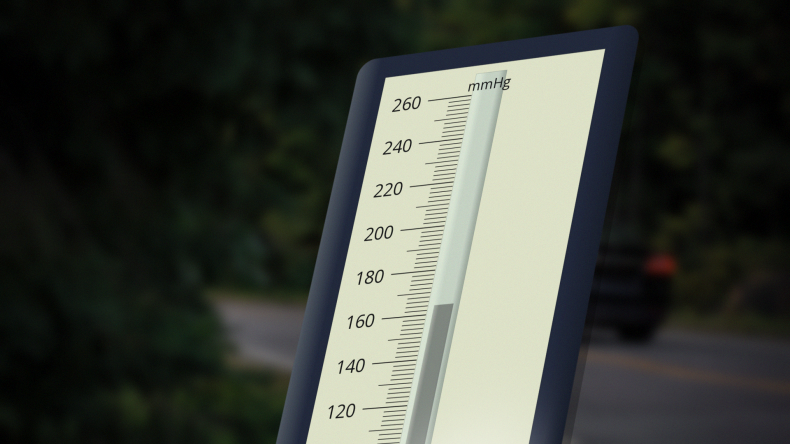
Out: 164mmHg
